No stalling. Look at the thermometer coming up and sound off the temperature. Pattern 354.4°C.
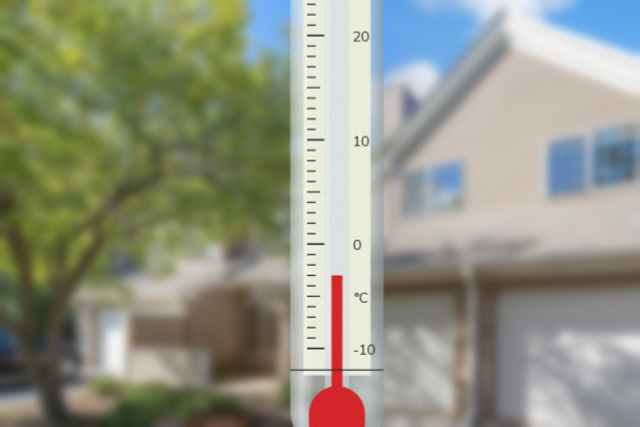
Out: -3°C
